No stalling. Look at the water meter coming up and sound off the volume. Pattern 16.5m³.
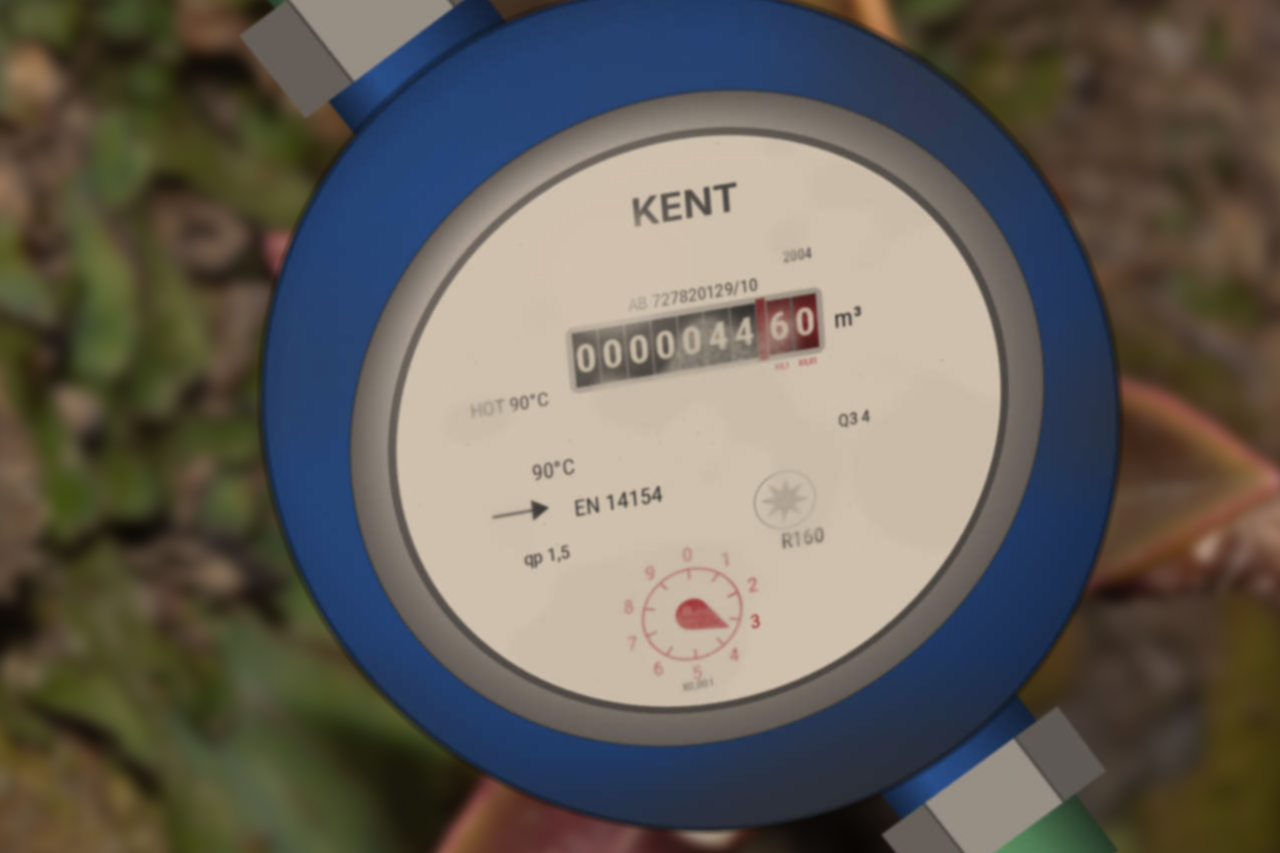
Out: 44.603m³
